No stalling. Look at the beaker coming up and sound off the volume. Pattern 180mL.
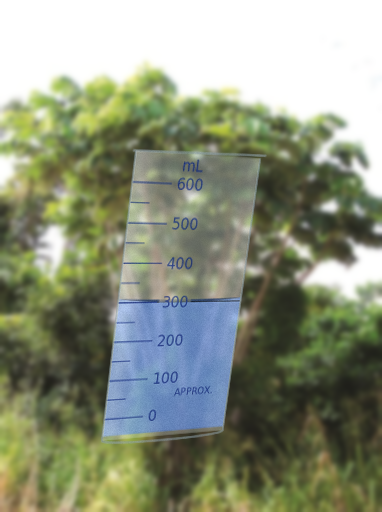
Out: 300mL
